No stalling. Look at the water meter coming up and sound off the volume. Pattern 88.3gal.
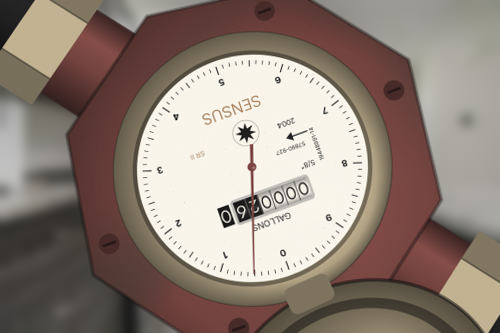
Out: 260.5gal
